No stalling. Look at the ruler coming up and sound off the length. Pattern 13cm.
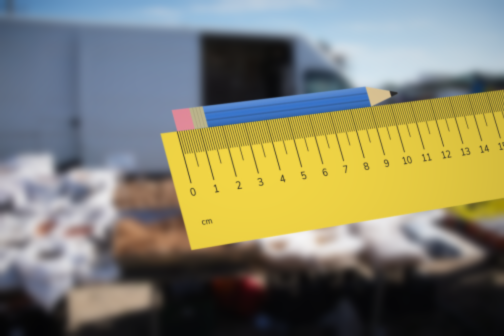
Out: 10.5cm
